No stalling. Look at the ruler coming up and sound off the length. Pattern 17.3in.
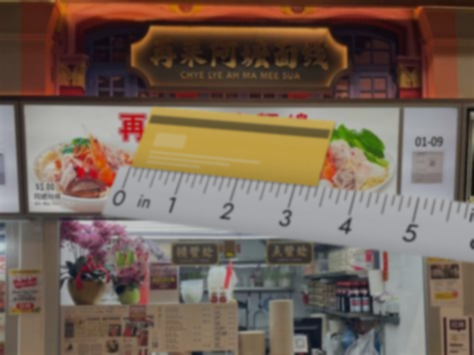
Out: 3.375in
